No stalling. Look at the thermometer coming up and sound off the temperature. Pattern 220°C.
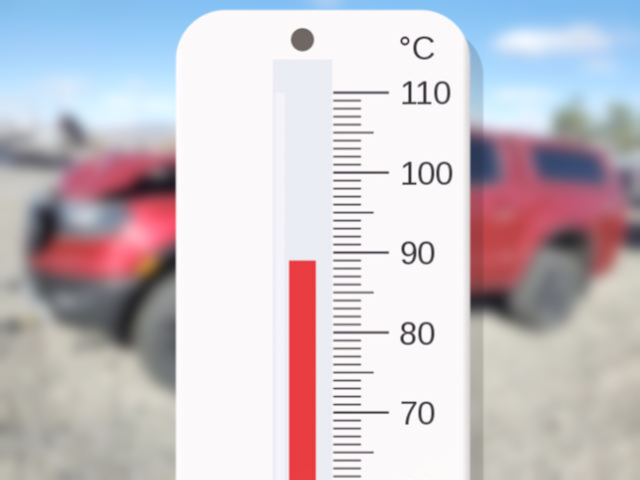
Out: 89°C
